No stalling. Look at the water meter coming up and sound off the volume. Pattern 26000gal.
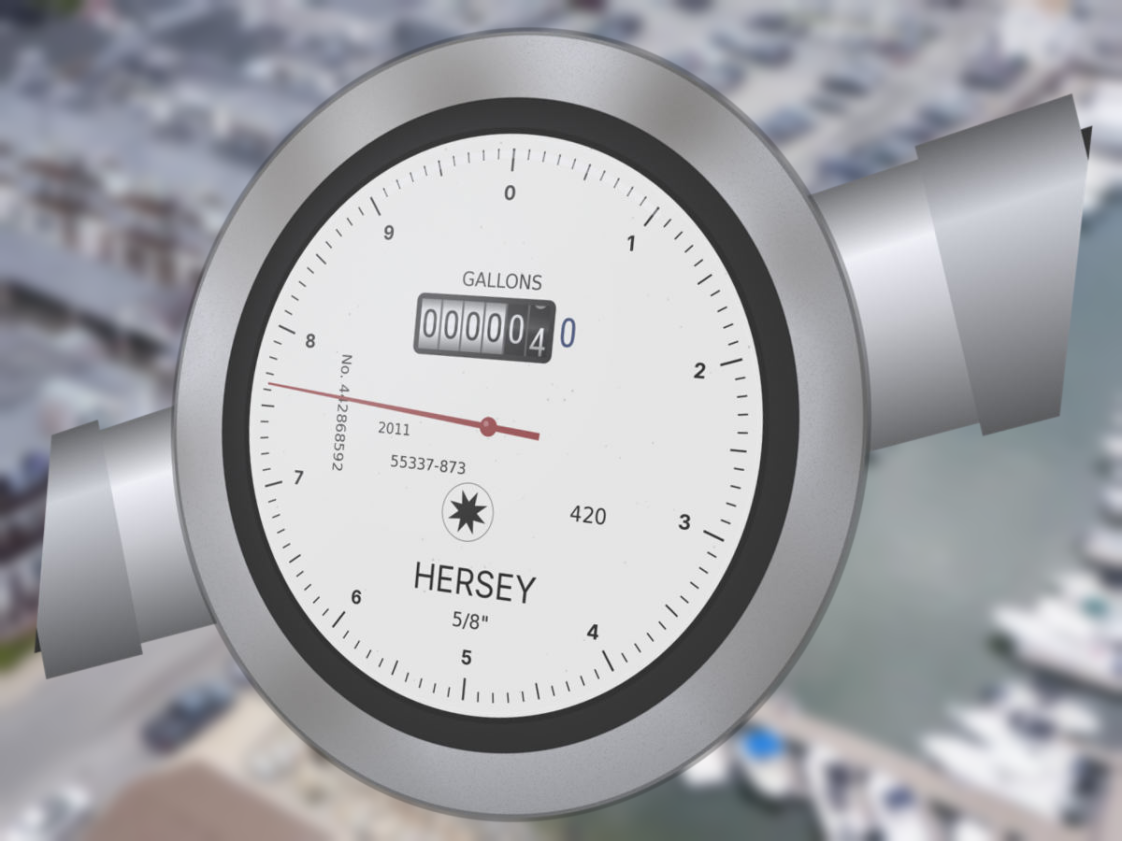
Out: 37.6gal
